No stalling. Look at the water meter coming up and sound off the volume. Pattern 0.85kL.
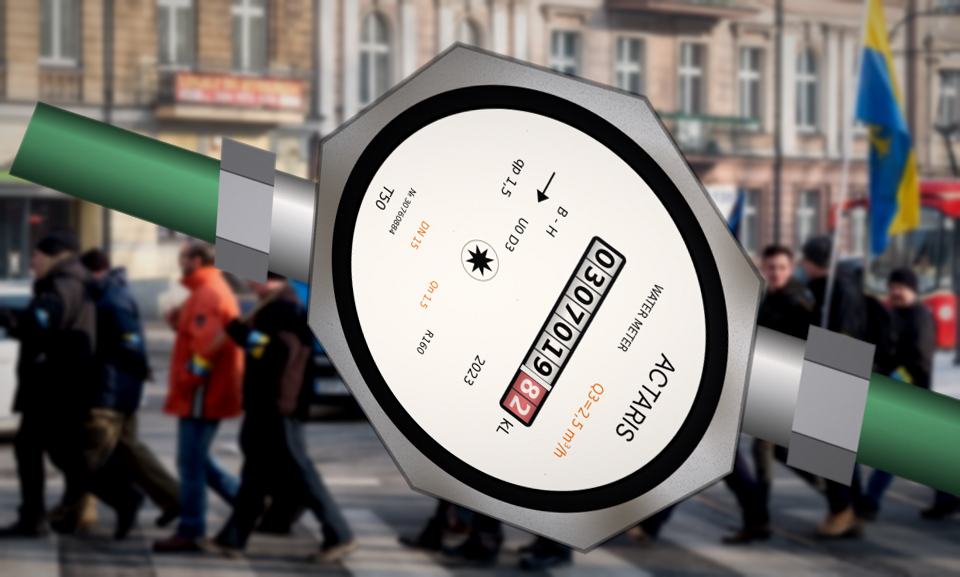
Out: 307019.82kL
